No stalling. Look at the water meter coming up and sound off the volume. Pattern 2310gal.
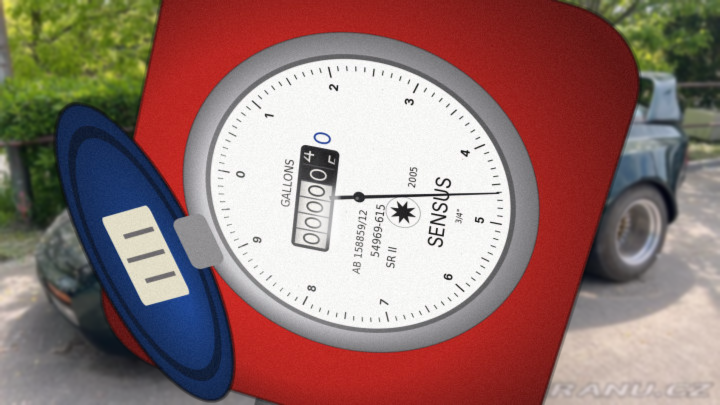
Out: 44.6gal
